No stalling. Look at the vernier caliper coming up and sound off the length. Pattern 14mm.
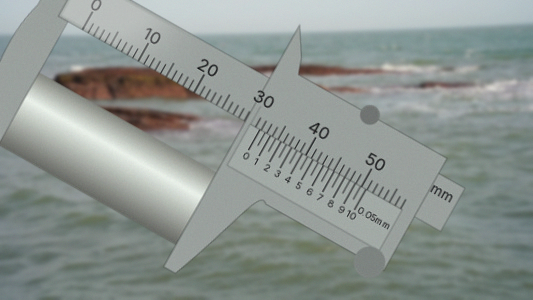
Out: 31.8mm
